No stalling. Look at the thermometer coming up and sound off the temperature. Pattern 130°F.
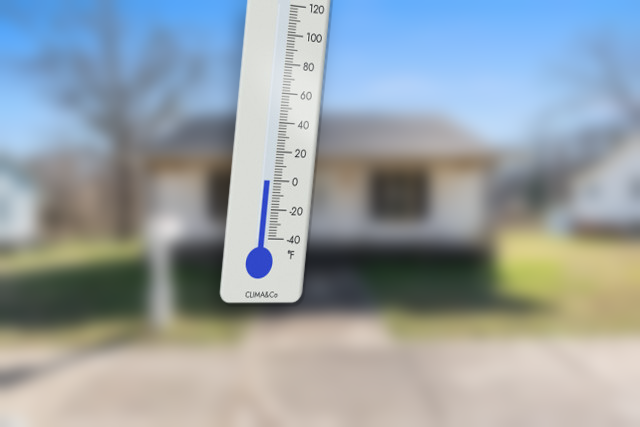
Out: 0°F
